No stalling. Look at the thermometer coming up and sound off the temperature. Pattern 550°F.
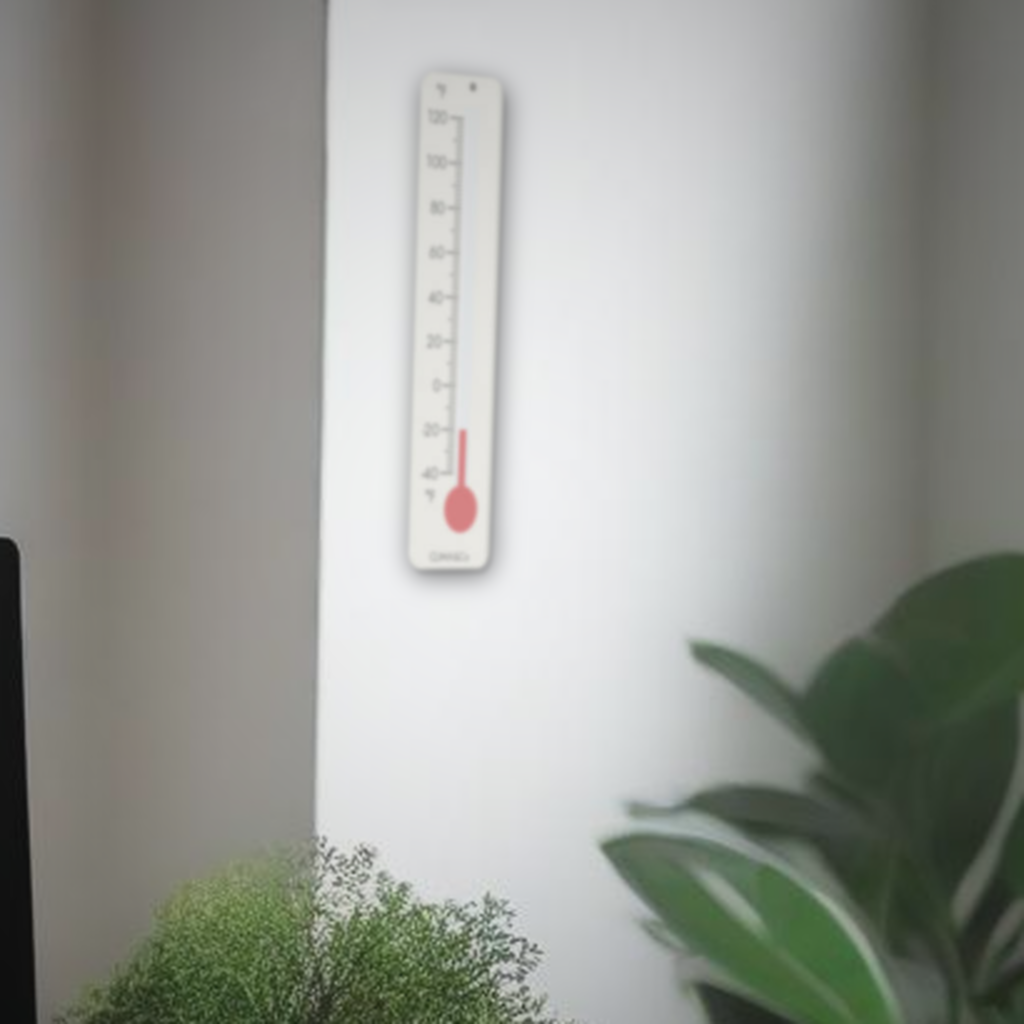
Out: -20°F
